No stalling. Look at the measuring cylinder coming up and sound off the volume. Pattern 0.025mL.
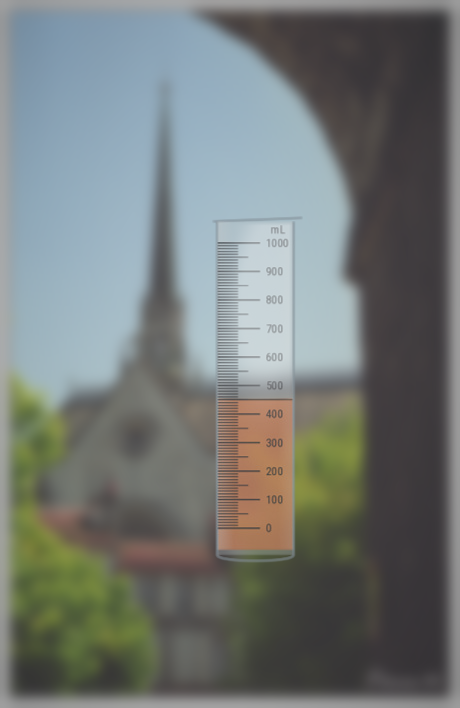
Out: 450mL
